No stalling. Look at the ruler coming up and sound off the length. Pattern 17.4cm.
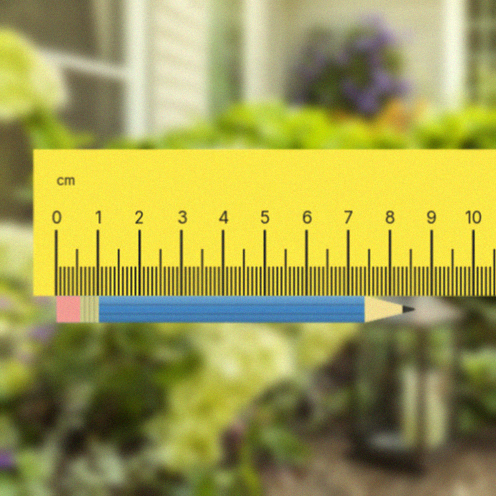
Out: 8.6cm
